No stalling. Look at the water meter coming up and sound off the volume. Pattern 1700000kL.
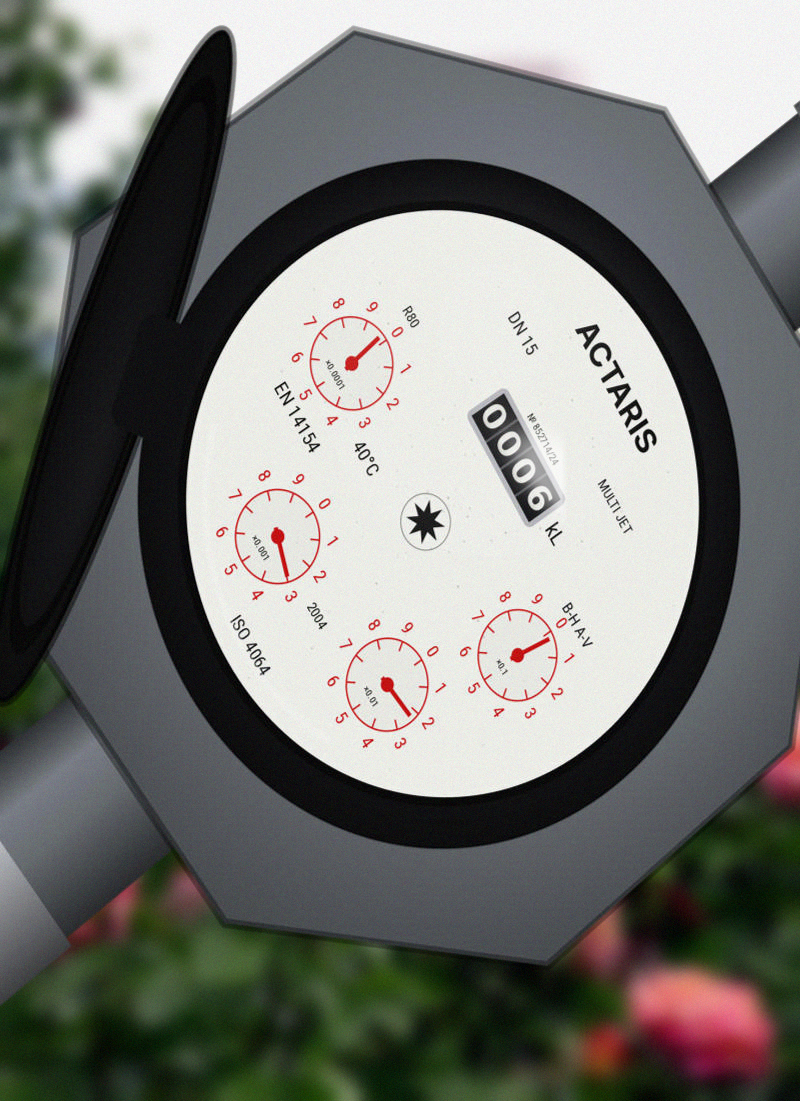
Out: 6.0229kL
